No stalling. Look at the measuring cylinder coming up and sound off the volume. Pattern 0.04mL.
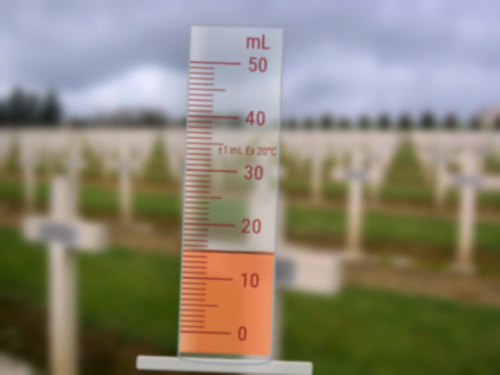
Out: 15mL
